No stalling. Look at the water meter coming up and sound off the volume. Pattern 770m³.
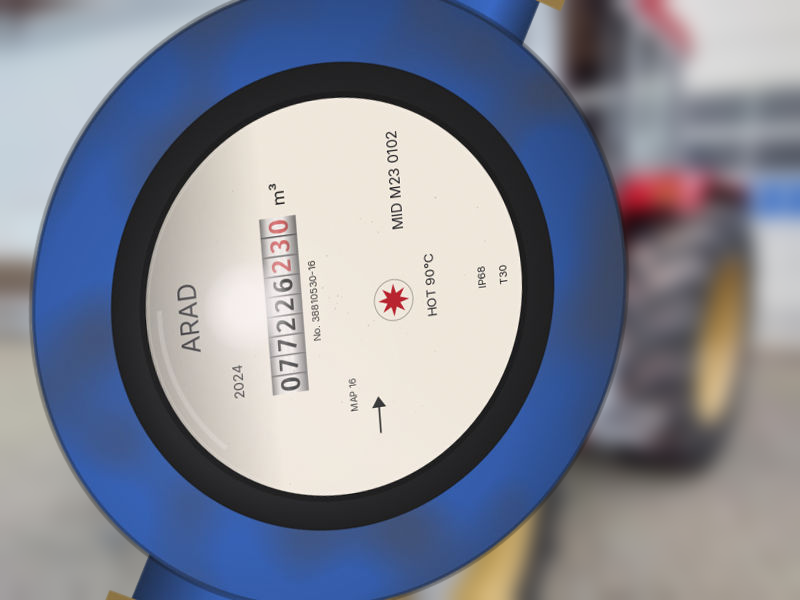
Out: 77226.230m³
